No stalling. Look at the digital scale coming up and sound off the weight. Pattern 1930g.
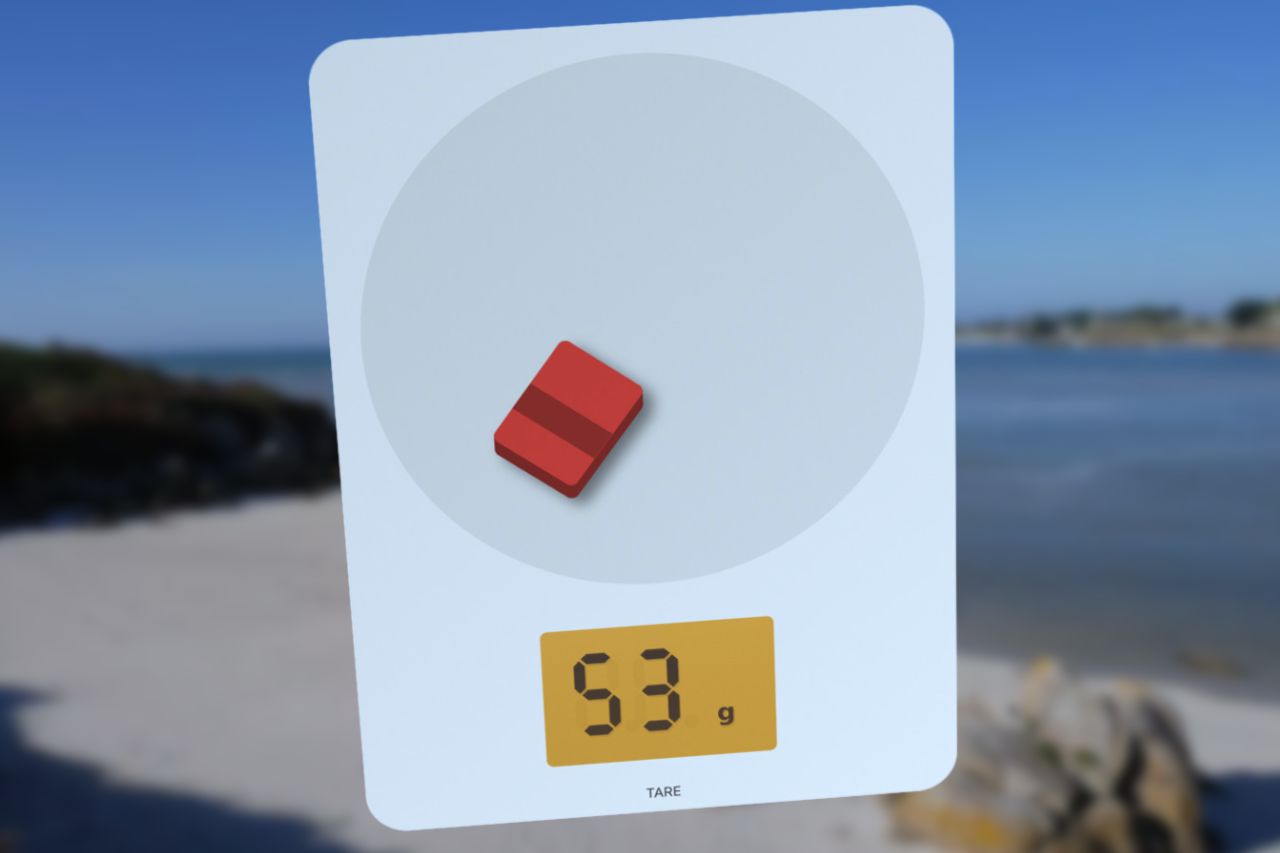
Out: 53g
